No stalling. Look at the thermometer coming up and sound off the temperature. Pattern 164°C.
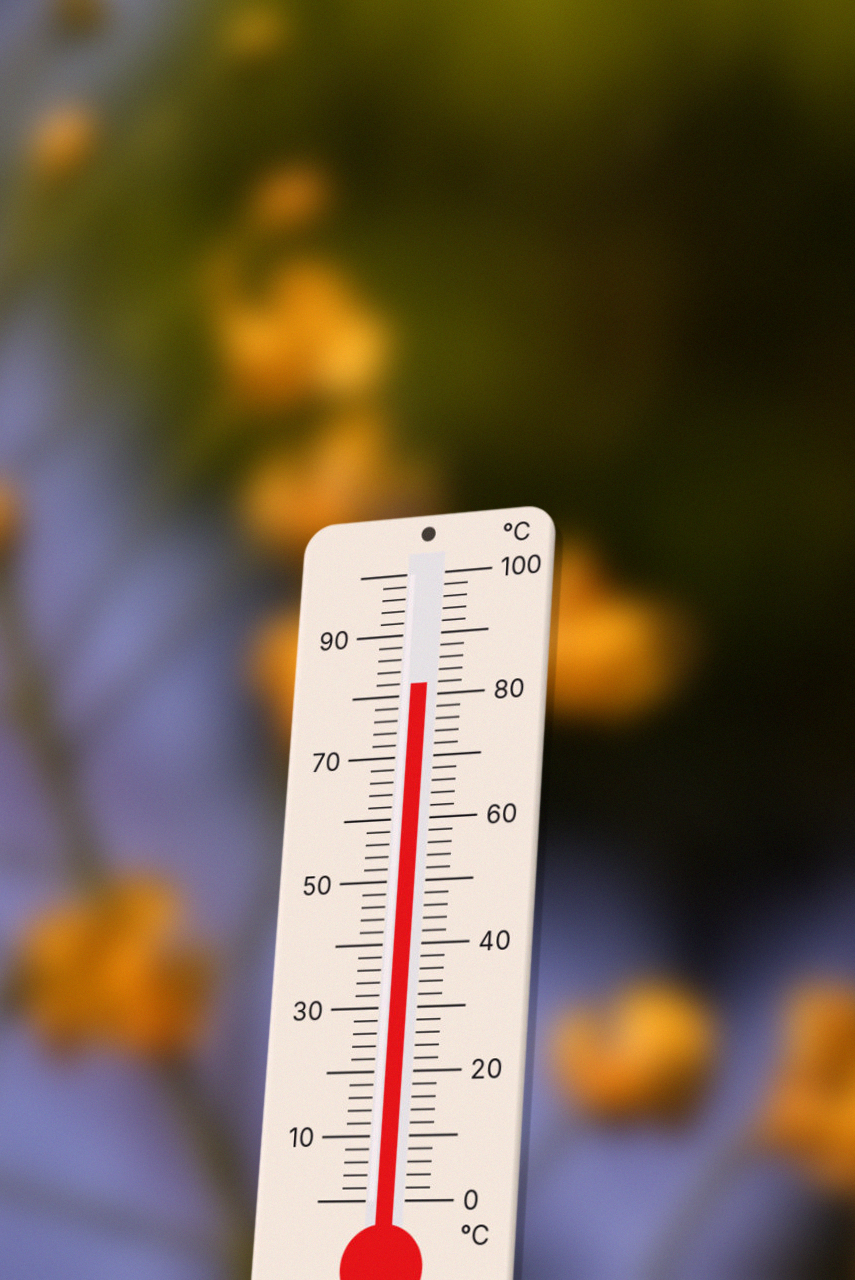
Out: 82°C
